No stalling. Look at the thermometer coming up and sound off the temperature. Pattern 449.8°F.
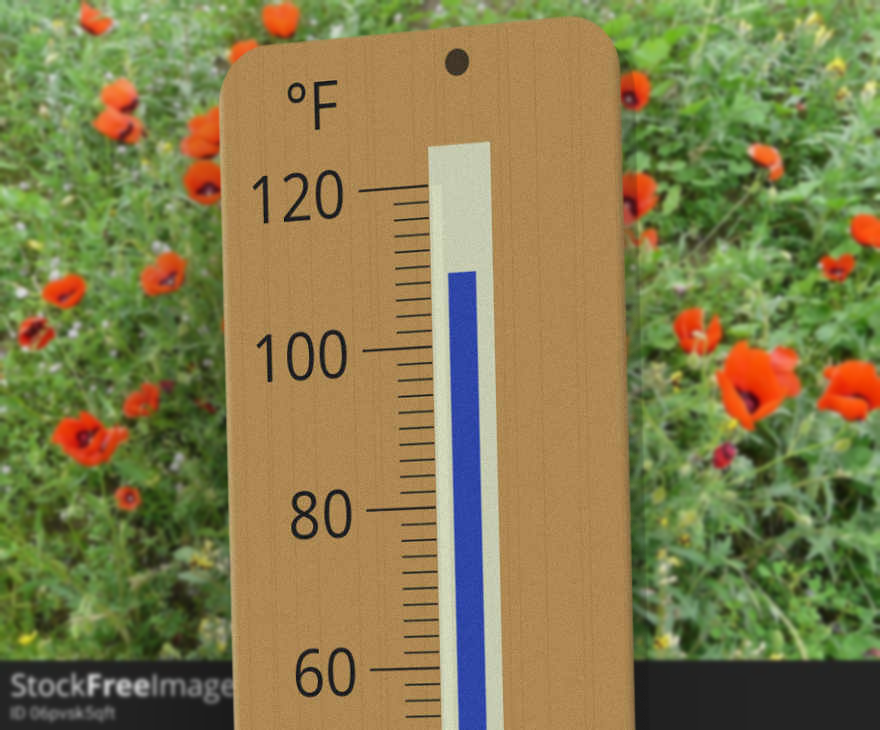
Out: 109°F
